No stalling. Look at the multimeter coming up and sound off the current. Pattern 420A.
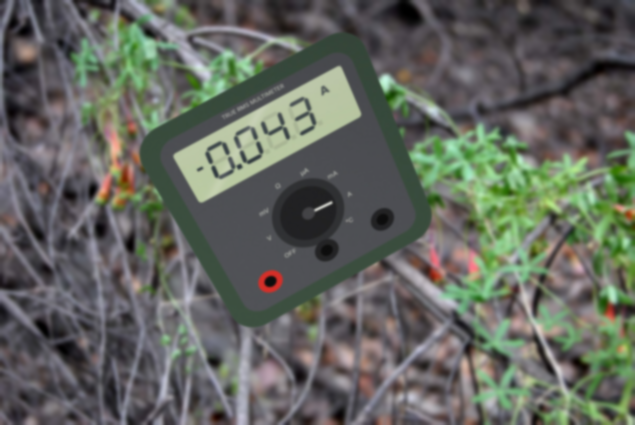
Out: -0.043A
